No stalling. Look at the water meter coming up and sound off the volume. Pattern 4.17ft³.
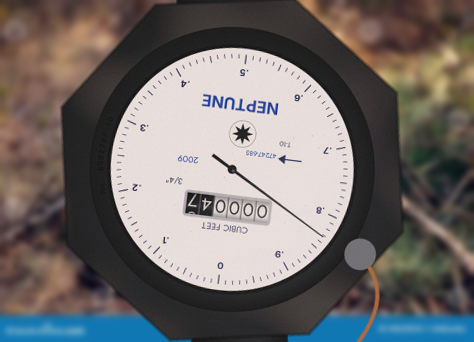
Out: 46.83ft³
